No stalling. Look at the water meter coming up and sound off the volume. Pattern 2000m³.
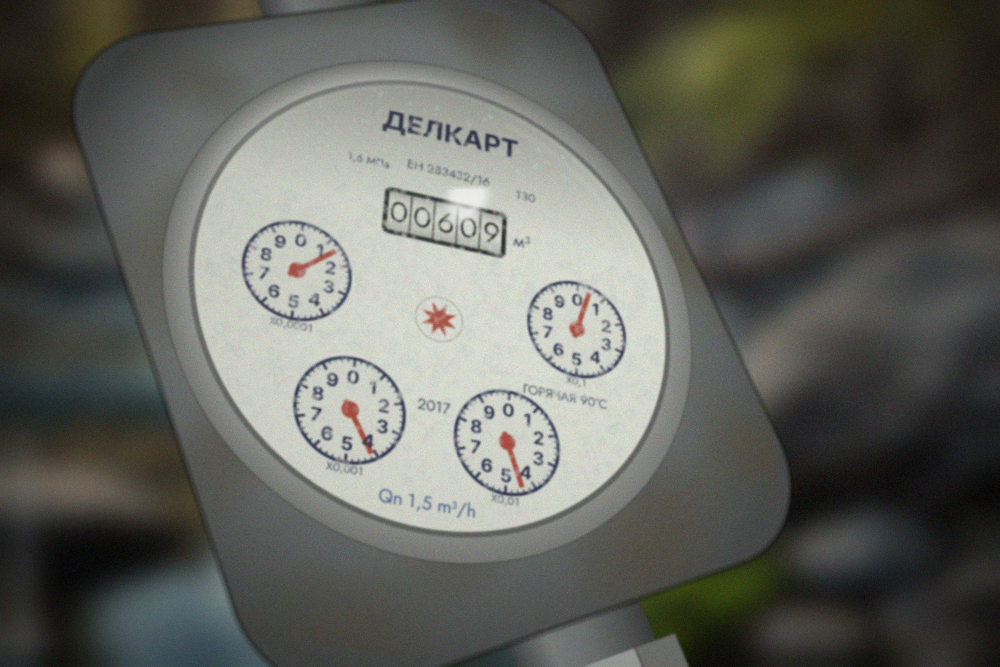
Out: 609.0441m³
